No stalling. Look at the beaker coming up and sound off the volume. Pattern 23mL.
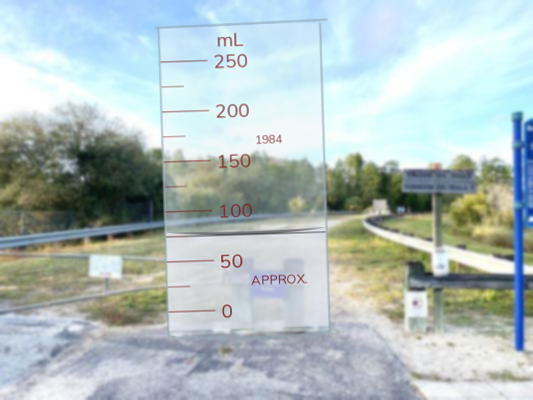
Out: 75mL
